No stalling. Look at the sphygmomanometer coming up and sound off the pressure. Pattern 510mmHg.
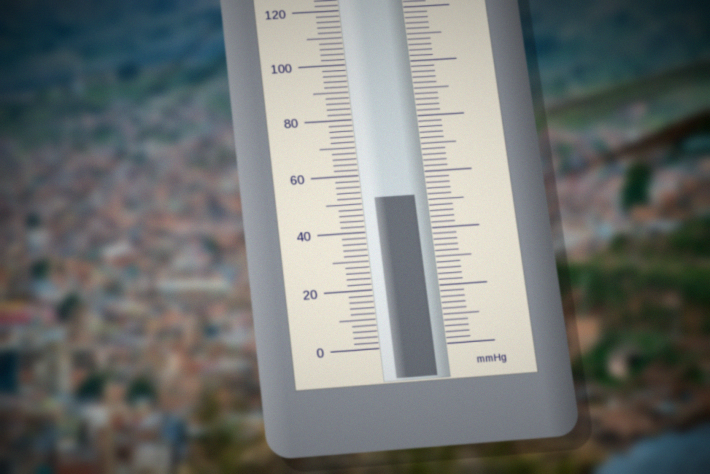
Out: 52mmHg
